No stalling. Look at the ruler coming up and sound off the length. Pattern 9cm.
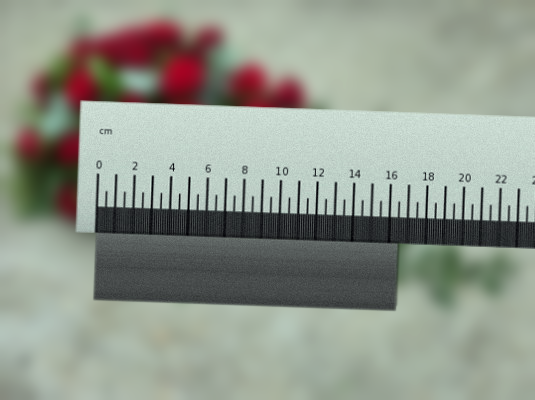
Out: 16.5cm
